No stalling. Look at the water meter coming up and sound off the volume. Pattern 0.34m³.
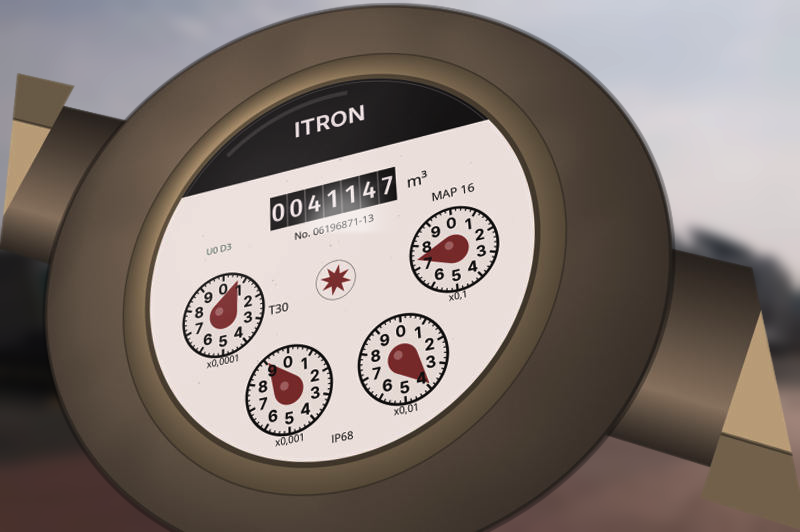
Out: 41147.7390m³
